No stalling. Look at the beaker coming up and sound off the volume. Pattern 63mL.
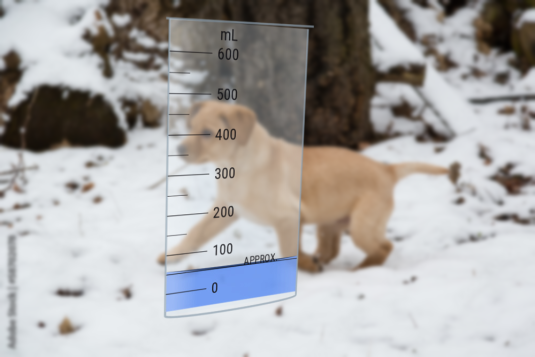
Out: 50mL
